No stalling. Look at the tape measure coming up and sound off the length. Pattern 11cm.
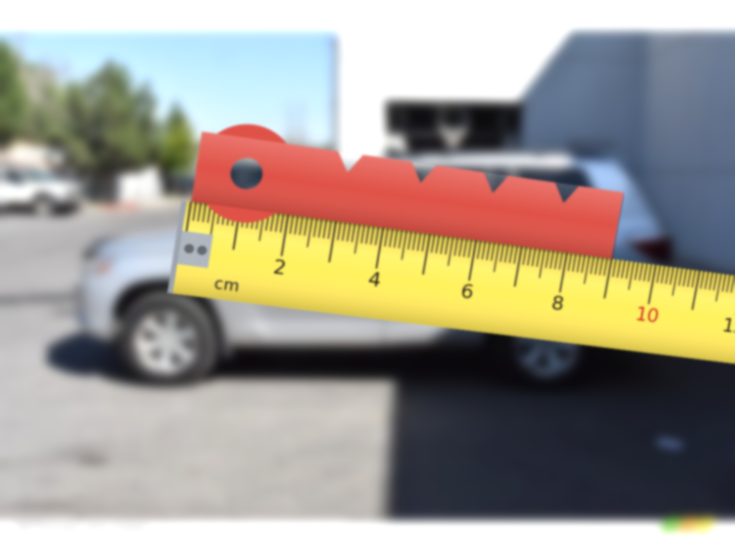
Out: 9cm
